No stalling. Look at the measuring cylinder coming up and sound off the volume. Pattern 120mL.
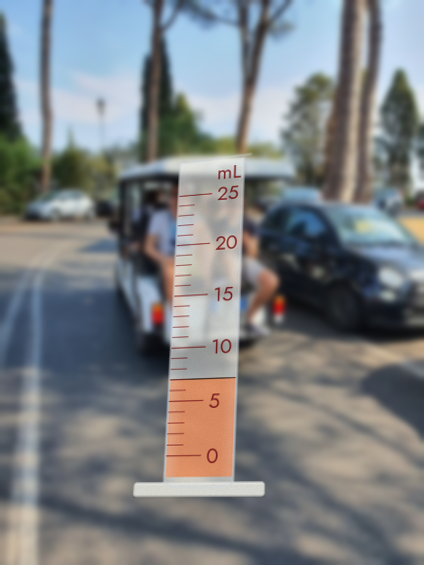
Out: 7mL
